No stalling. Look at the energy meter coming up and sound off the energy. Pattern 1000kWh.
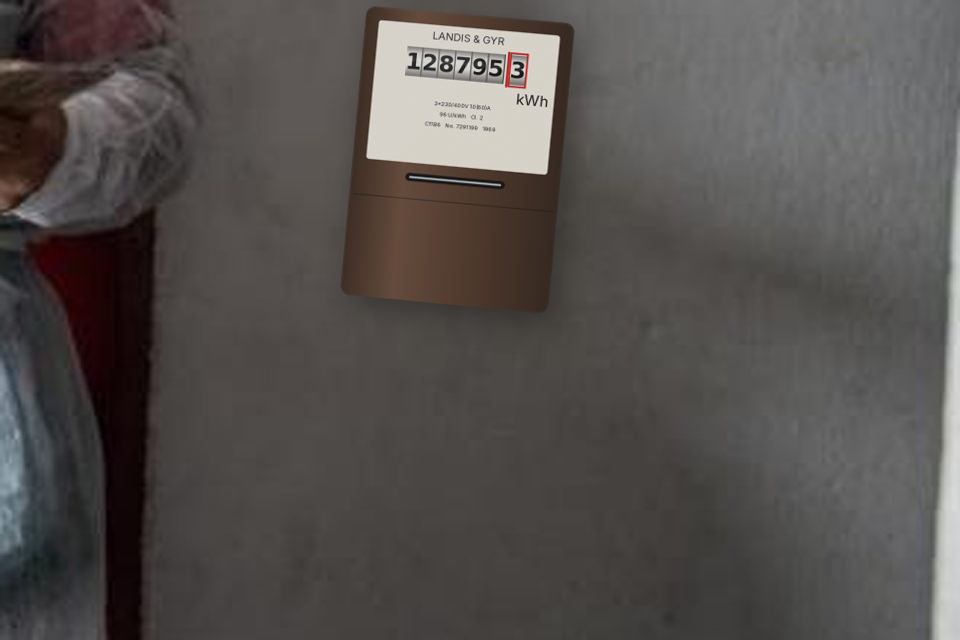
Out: 128795.3kWh
